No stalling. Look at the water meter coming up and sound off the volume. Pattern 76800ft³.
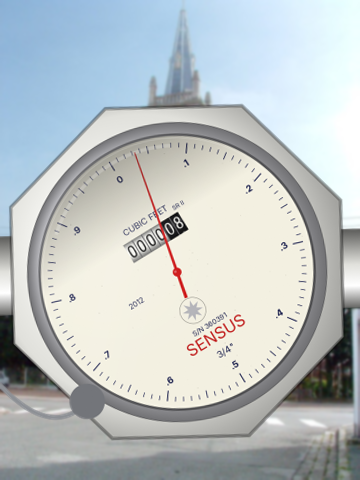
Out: 8.03ft³
